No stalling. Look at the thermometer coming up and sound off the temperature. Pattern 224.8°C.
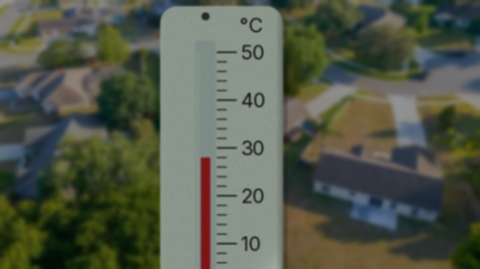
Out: 28°C
